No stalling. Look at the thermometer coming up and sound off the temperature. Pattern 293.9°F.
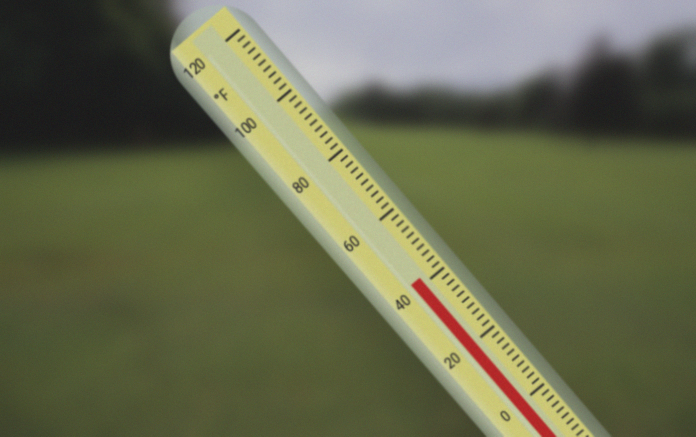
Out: 42°F
